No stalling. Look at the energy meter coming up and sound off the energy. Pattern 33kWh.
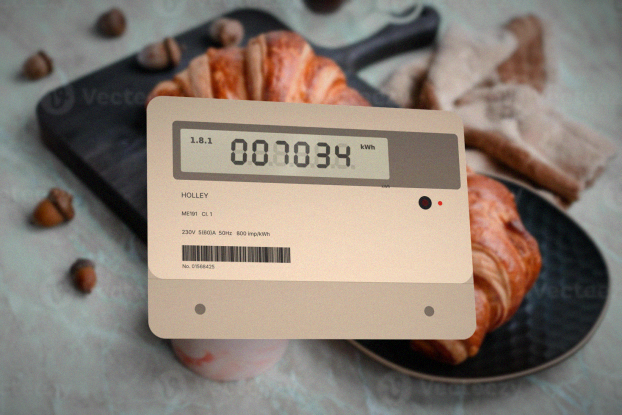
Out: 7034kWh
